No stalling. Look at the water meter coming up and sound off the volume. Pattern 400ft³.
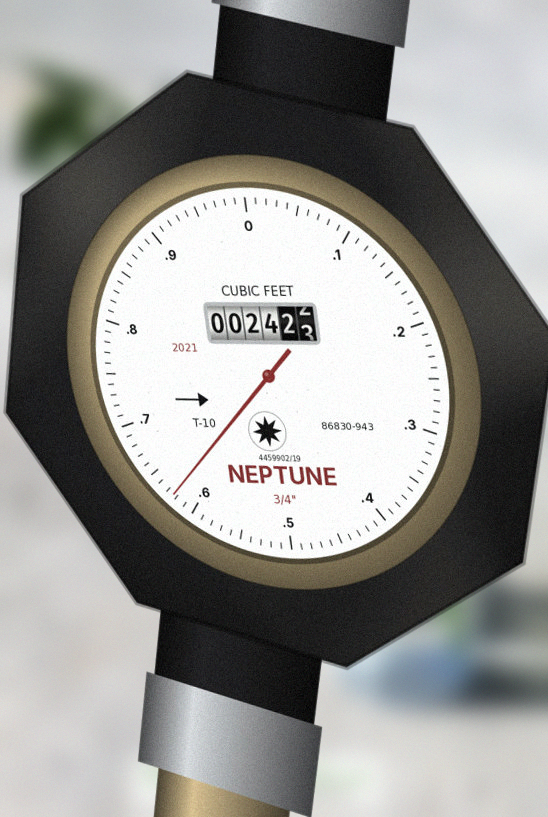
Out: 2422.62ft³
